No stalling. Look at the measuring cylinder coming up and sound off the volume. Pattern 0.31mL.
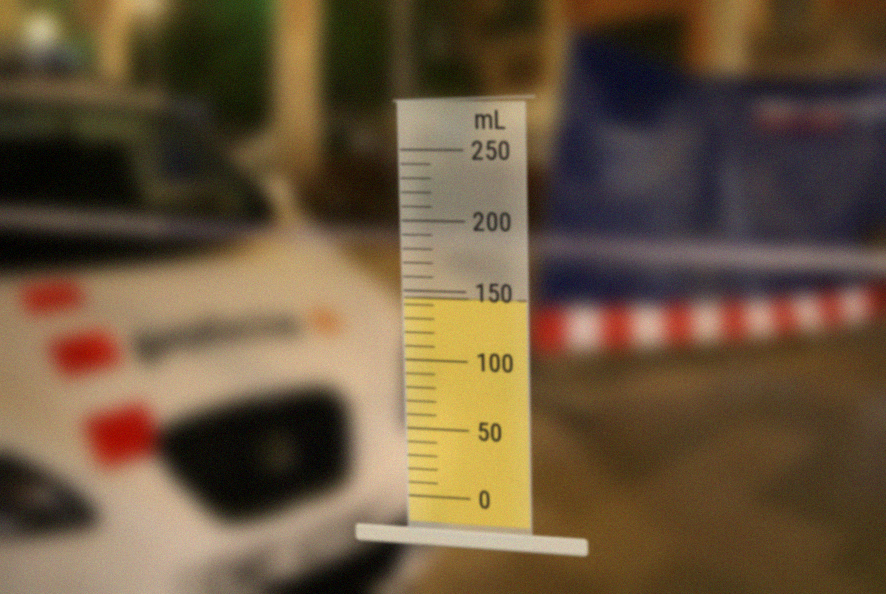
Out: 145mL
